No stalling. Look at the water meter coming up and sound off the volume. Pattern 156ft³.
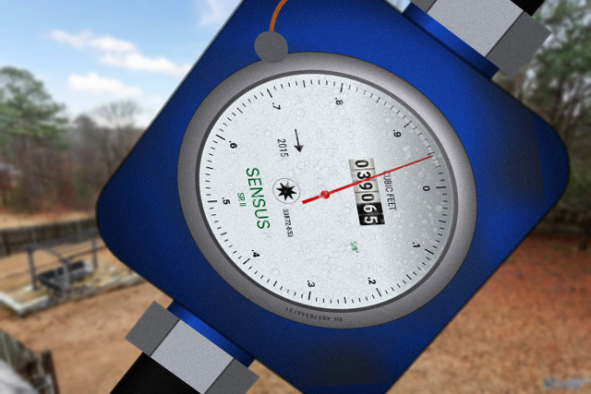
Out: 39064.95ft³
